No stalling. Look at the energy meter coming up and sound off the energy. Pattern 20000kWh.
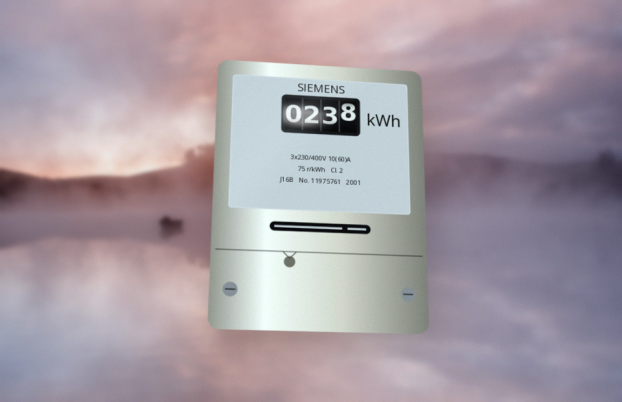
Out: 238kWh
